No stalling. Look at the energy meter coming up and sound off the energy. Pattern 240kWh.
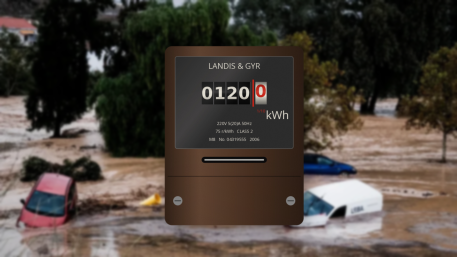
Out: 120.0kWh
